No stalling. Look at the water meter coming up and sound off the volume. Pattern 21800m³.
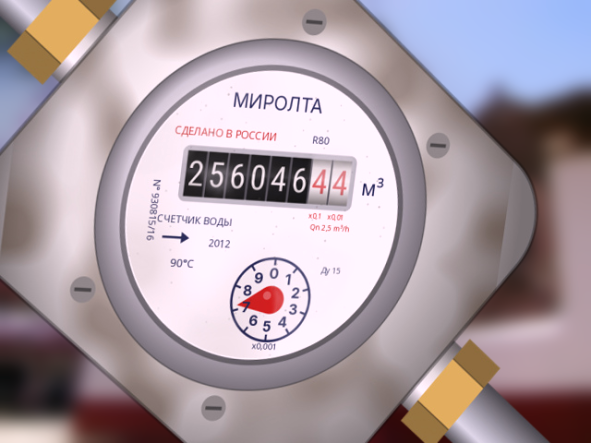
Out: 256046.447m³
